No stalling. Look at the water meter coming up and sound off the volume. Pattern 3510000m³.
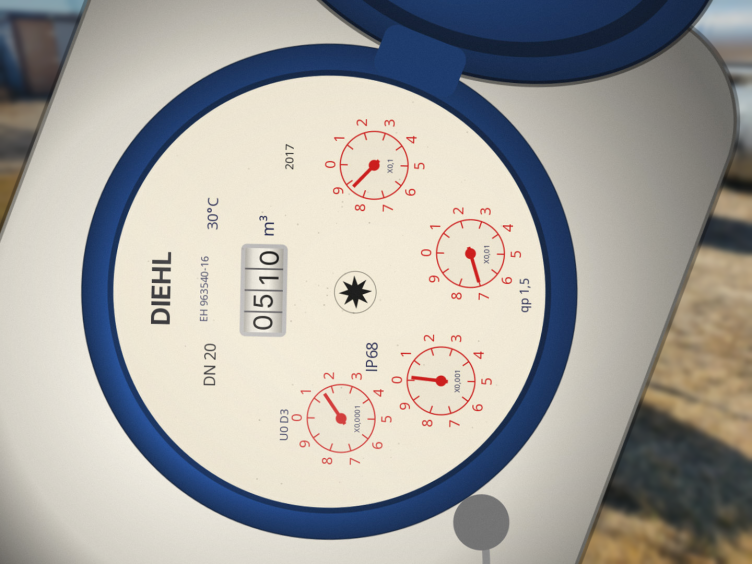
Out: 509.8701m³
